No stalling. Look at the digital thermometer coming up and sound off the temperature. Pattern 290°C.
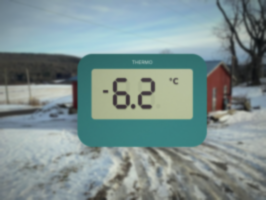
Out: -6.2°C
